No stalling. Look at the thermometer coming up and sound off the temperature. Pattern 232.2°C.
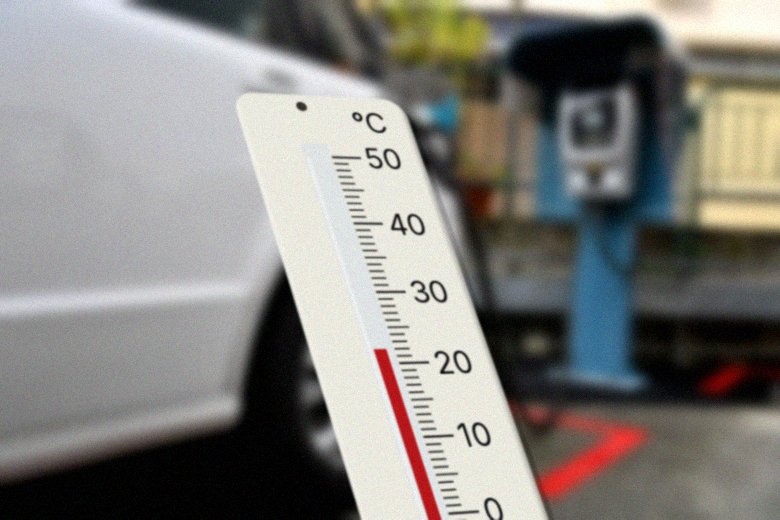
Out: 22°C
